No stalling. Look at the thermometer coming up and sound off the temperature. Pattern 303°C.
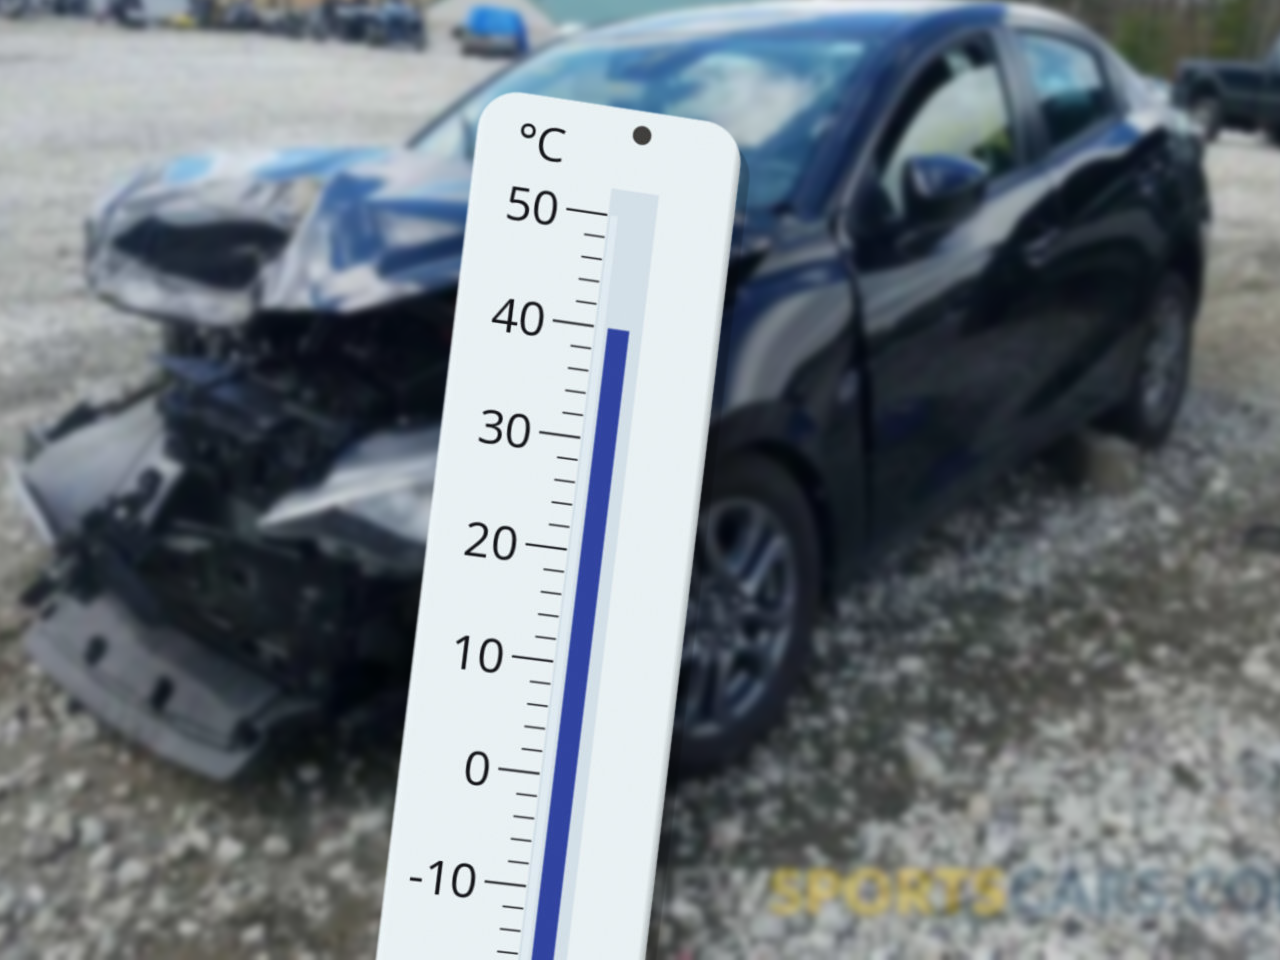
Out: 40°C
